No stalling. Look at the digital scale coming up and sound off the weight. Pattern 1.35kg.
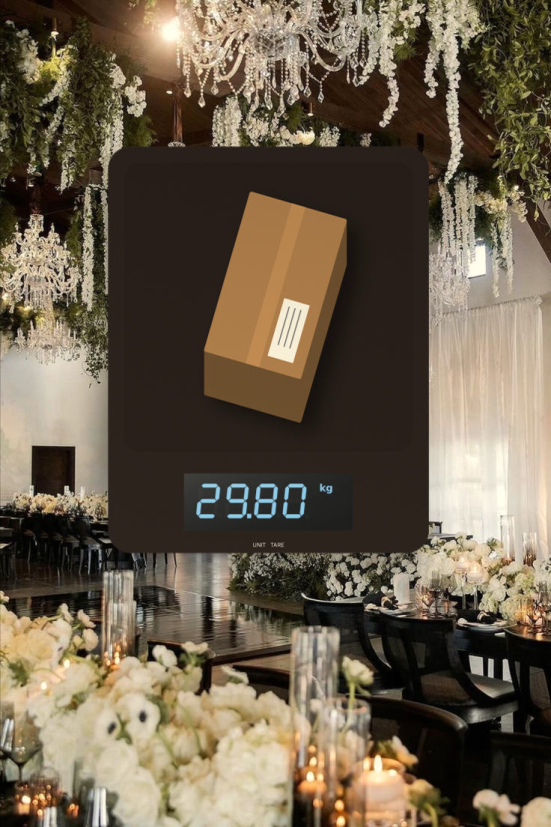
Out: 29.80kg
